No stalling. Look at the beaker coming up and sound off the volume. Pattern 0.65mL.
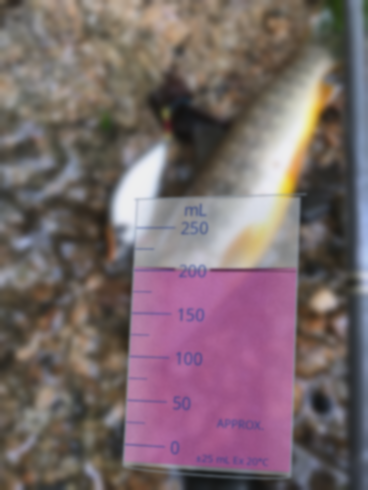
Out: 200mL
